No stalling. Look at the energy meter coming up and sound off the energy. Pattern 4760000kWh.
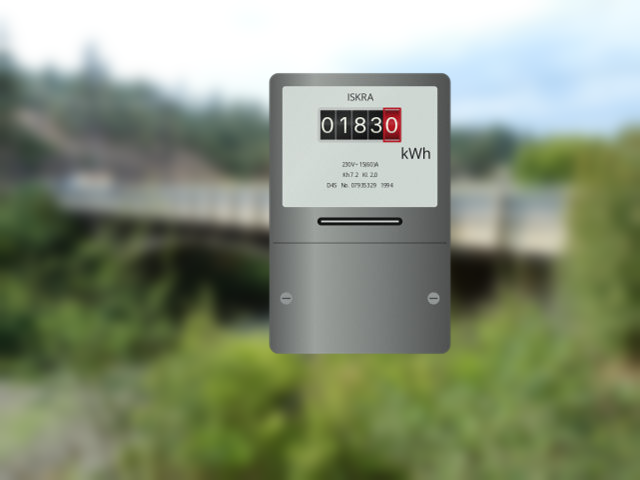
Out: 183.0kWh
